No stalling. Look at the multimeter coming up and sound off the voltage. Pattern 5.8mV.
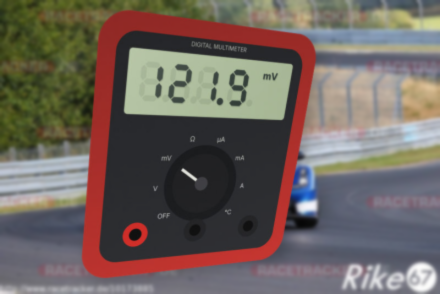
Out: 121.9mV
